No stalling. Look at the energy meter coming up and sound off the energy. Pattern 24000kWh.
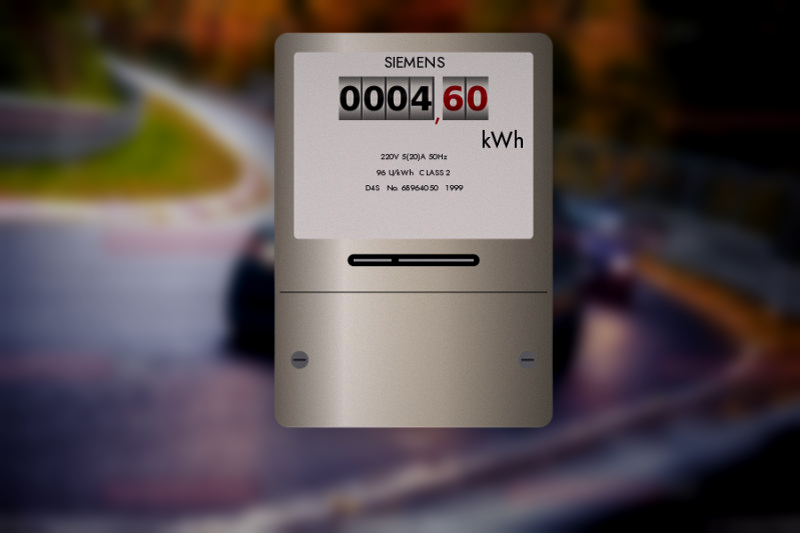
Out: 4.60kWh
